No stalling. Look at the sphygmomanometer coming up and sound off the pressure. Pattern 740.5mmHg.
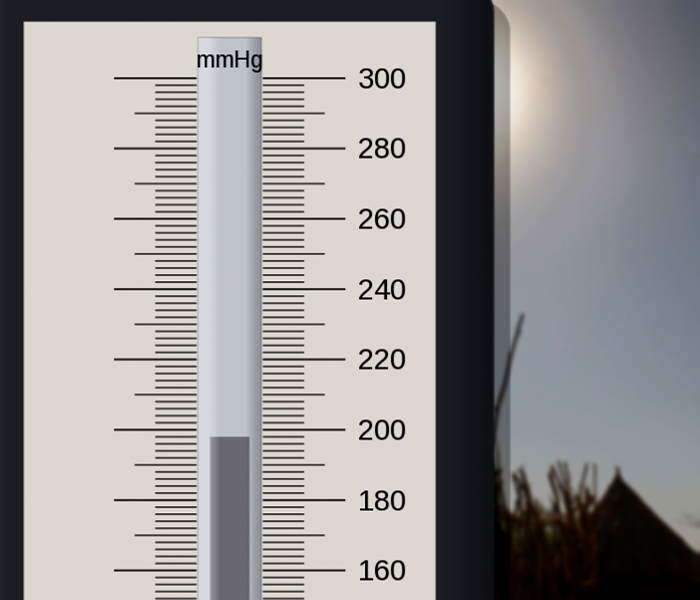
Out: 198mmHg
